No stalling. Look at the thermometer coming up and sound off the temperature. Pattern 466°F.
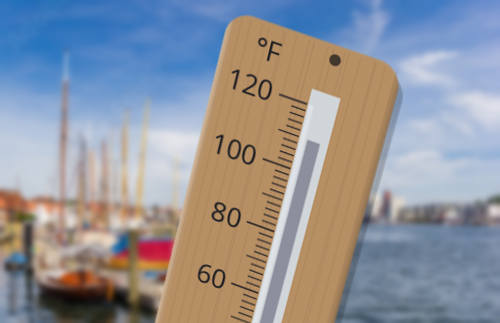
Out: 110°F
